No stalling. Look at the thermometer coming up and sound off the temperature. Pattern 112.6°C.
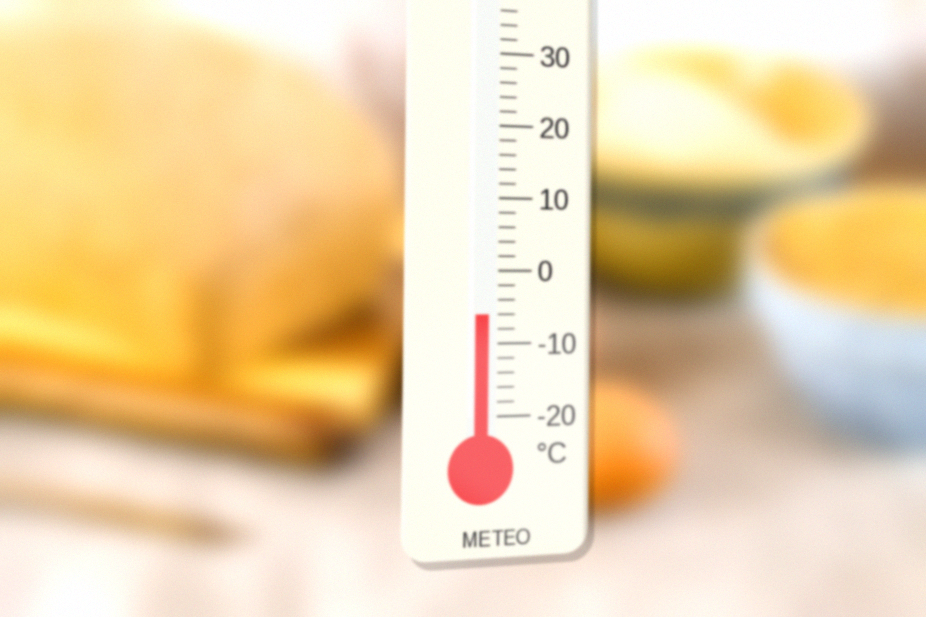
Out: -6°C
